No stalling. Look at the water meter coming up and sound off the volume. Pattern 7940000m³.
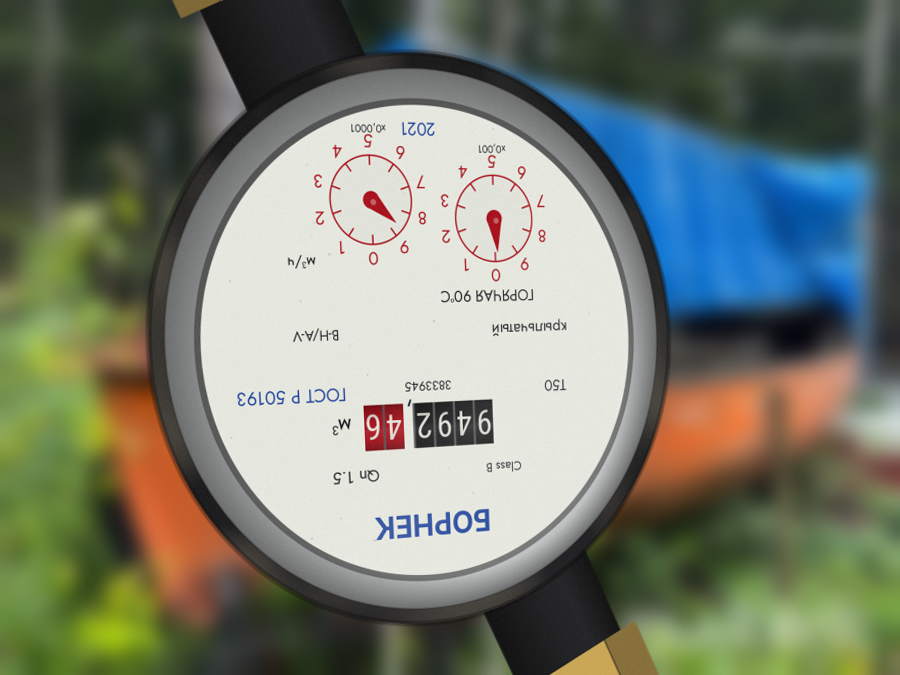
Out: 9492.4598m³
